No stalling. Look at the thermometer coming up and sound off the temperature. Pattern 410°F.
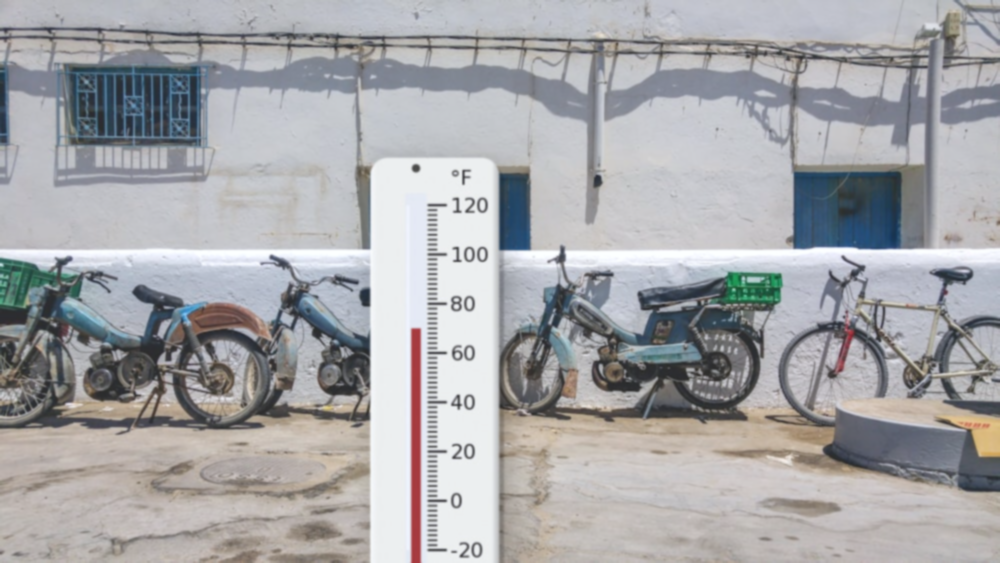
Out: 70°F
